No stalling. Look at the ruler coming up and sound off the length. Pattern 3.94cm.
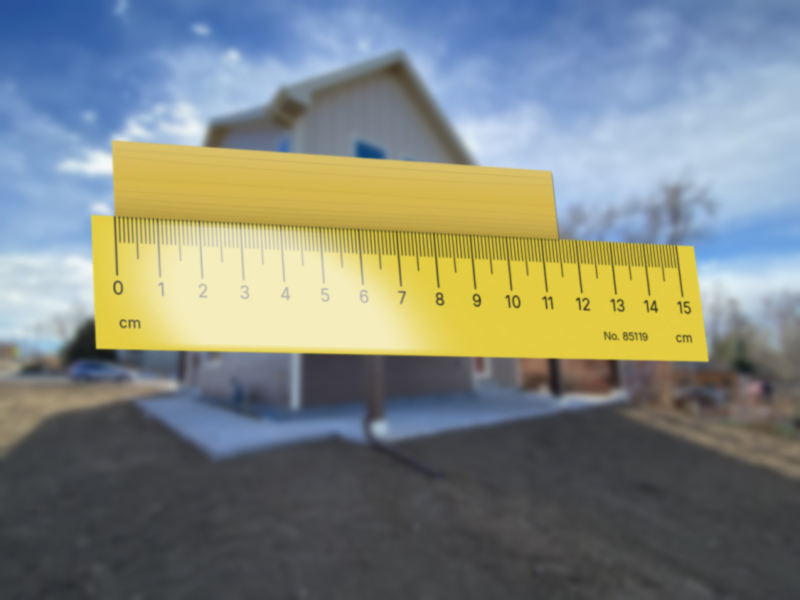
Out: 11.5cm
